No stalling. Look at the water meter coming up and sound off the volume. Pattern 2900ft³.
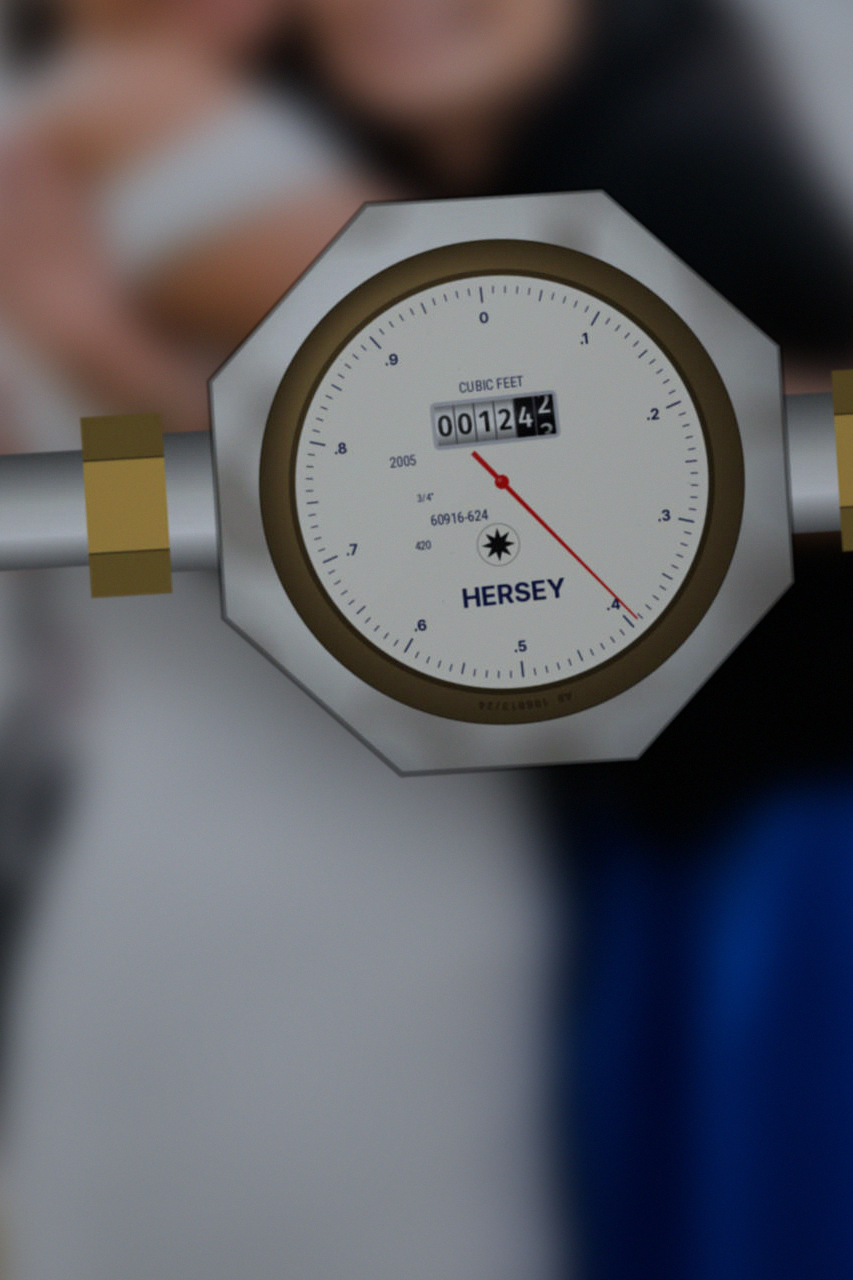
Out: 1242.39ft³
